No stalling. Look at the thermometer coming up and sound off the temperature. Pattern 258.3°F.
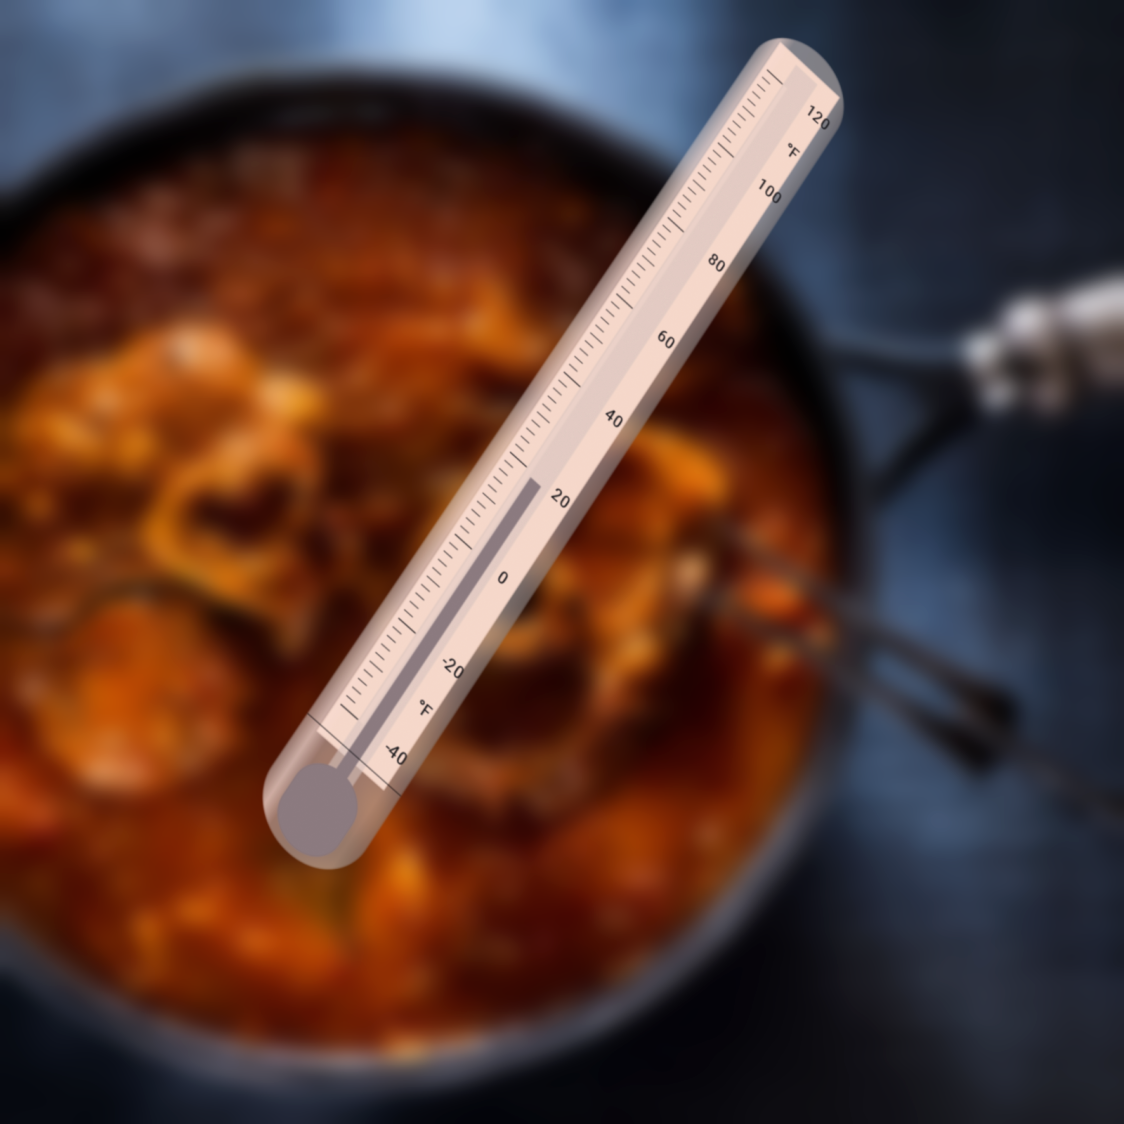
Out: 19°F
